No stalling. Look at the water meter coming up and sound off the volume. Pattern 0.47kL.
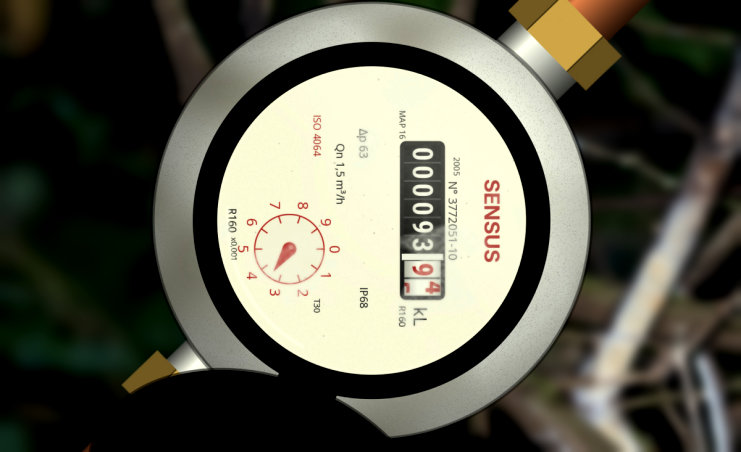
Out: 93.943kL
